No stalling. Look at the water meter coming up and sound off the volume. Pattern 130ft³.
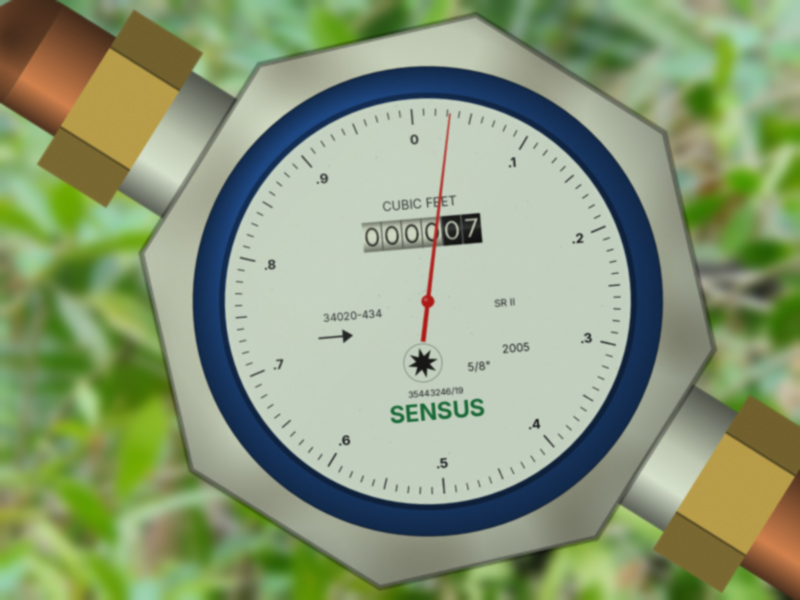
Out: 7.03ft³
